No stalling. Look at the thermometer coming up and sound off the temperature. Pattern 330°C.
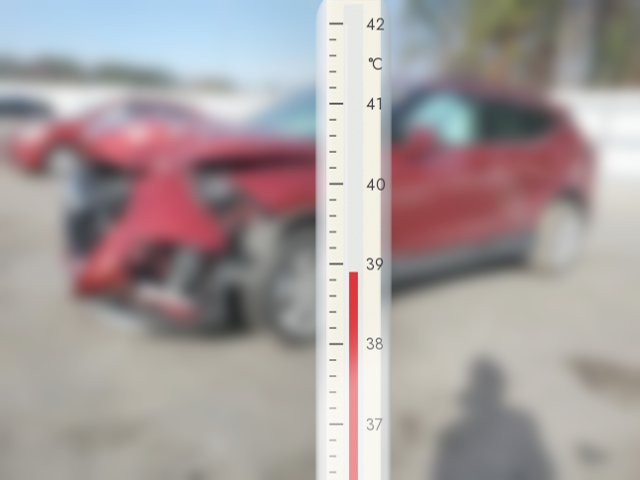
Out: 38.9°C
